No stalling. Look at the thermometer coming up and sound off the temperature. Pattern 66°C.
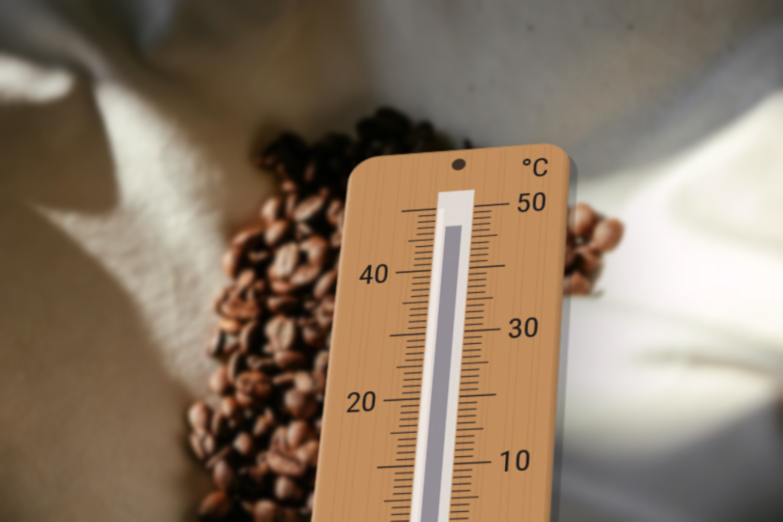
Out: 47°C
